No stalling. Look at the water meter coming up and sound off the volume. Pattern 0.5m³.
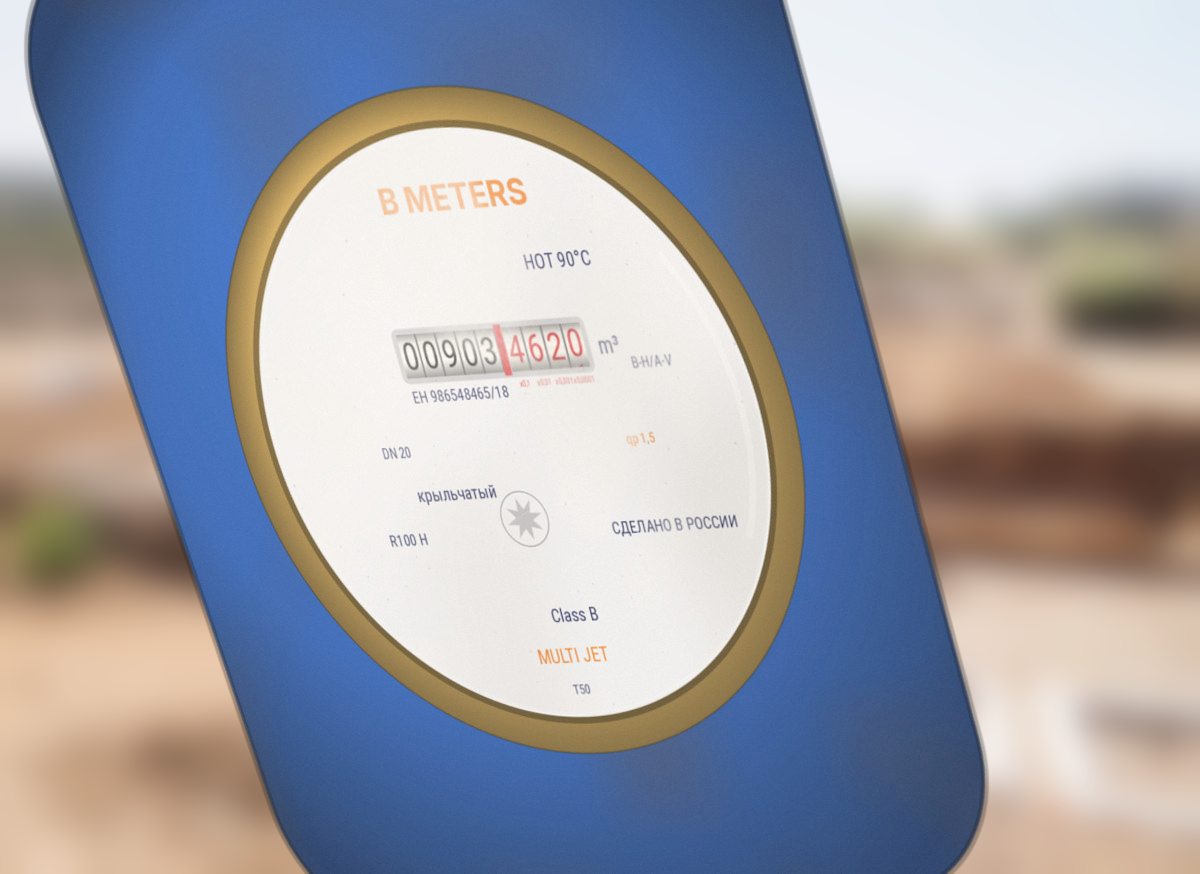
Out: 903.4620m³
